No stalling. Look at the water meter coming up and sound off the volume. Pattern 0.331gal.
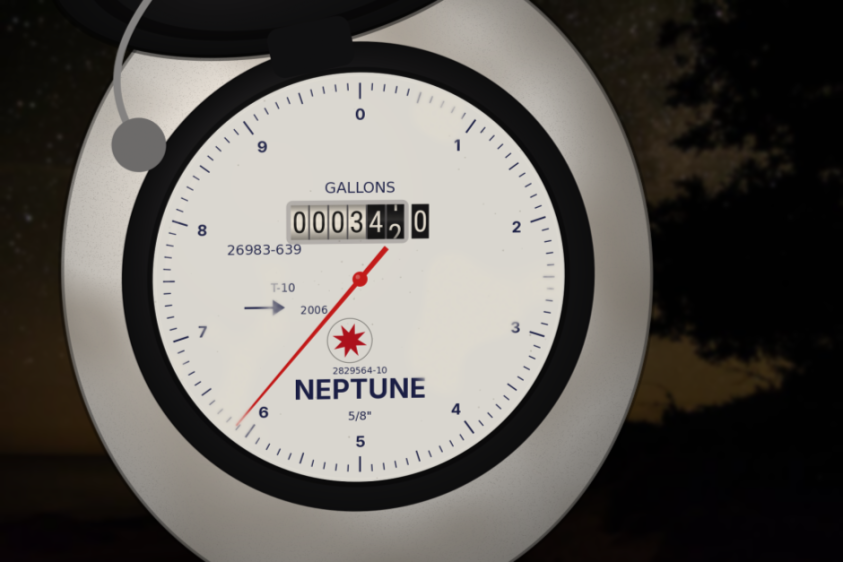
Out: 3416.1gal
